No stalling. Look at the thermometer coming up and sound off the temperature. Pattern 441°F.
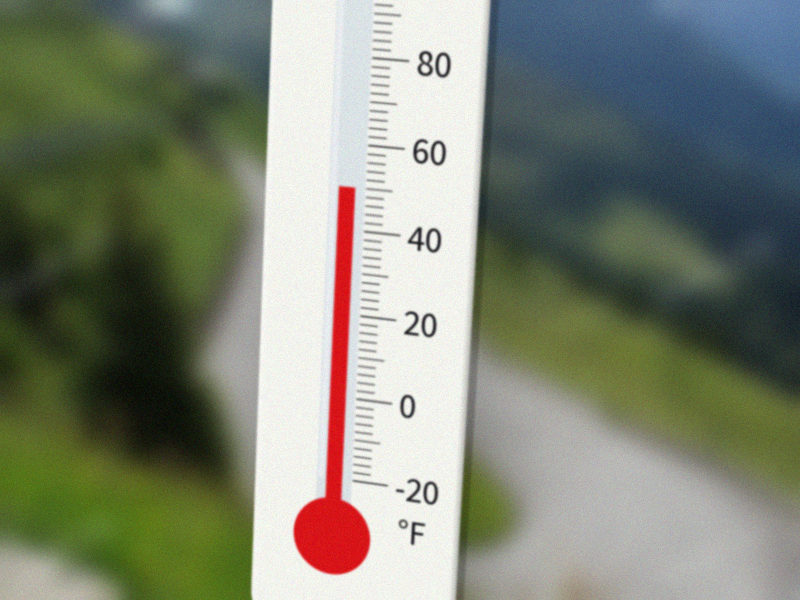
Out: 50°F
